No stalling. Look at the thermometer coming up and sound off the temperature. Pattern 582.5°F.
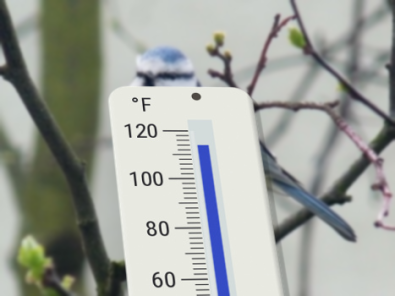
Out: 114°F
